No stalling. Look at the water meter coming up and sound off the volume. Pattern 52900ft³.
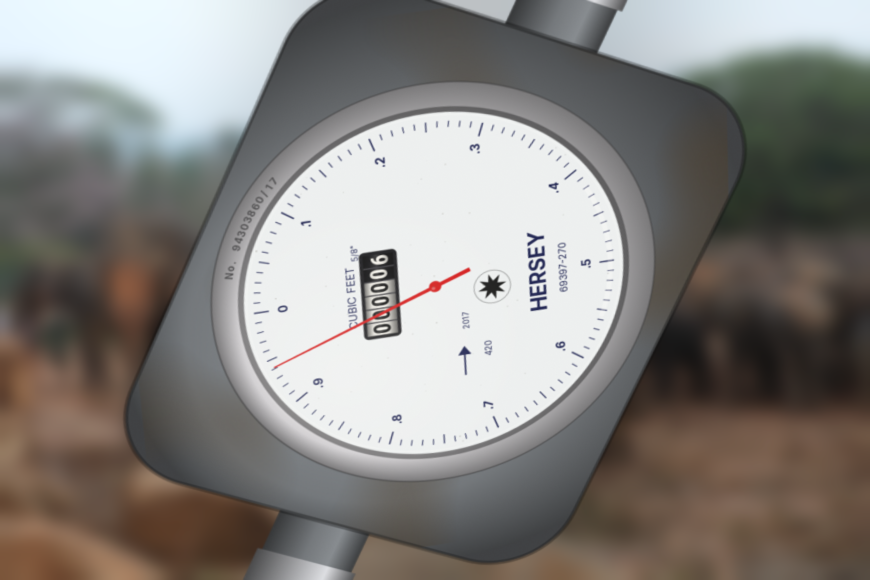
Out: 5.94ft³
